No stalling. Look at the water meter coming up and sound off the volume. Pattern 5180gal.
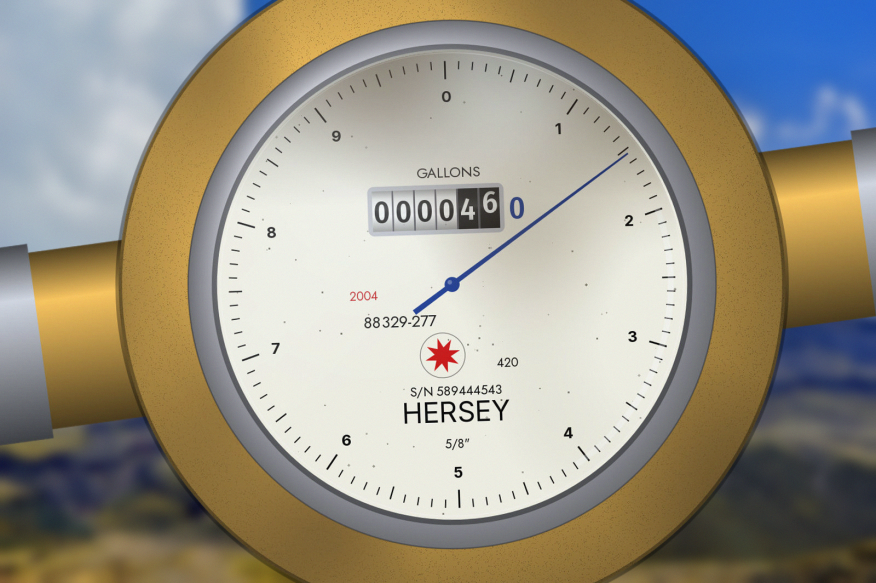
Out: 461.5gal
